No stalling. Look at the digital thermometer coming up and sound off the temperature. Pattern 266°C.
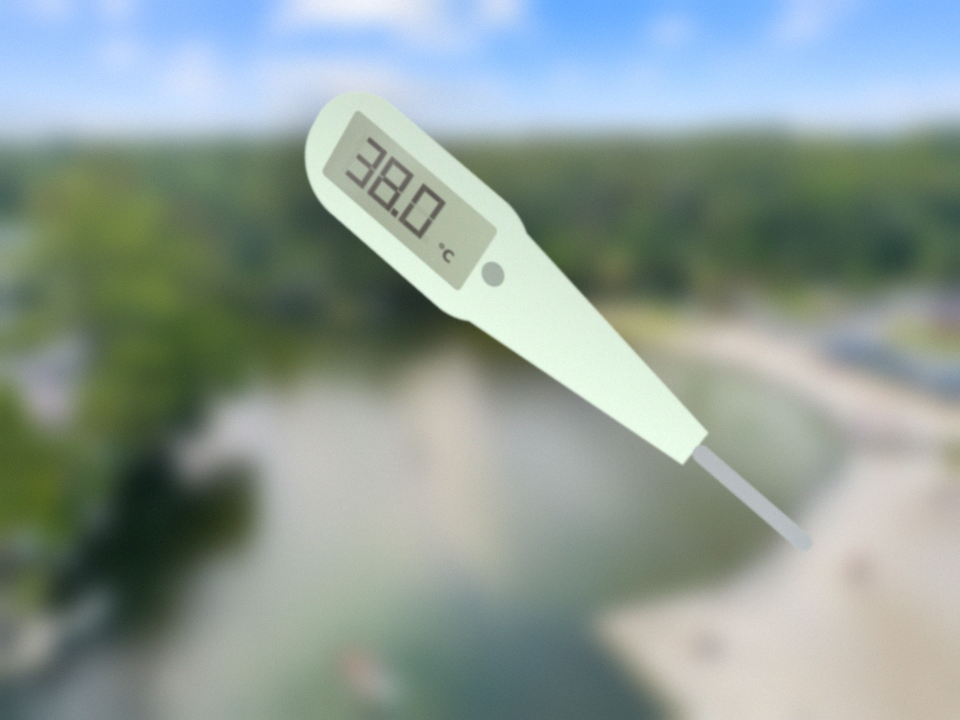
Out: 38.0°C
